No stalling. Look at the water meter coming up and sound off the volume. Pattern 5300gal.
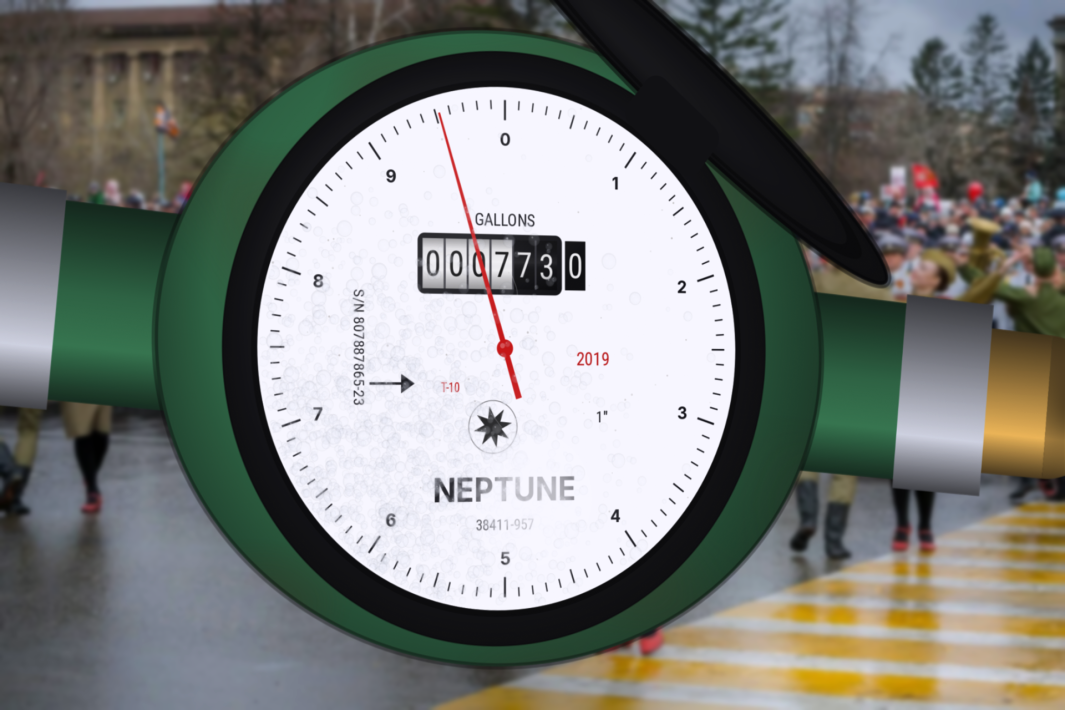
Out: 7729.5gal
